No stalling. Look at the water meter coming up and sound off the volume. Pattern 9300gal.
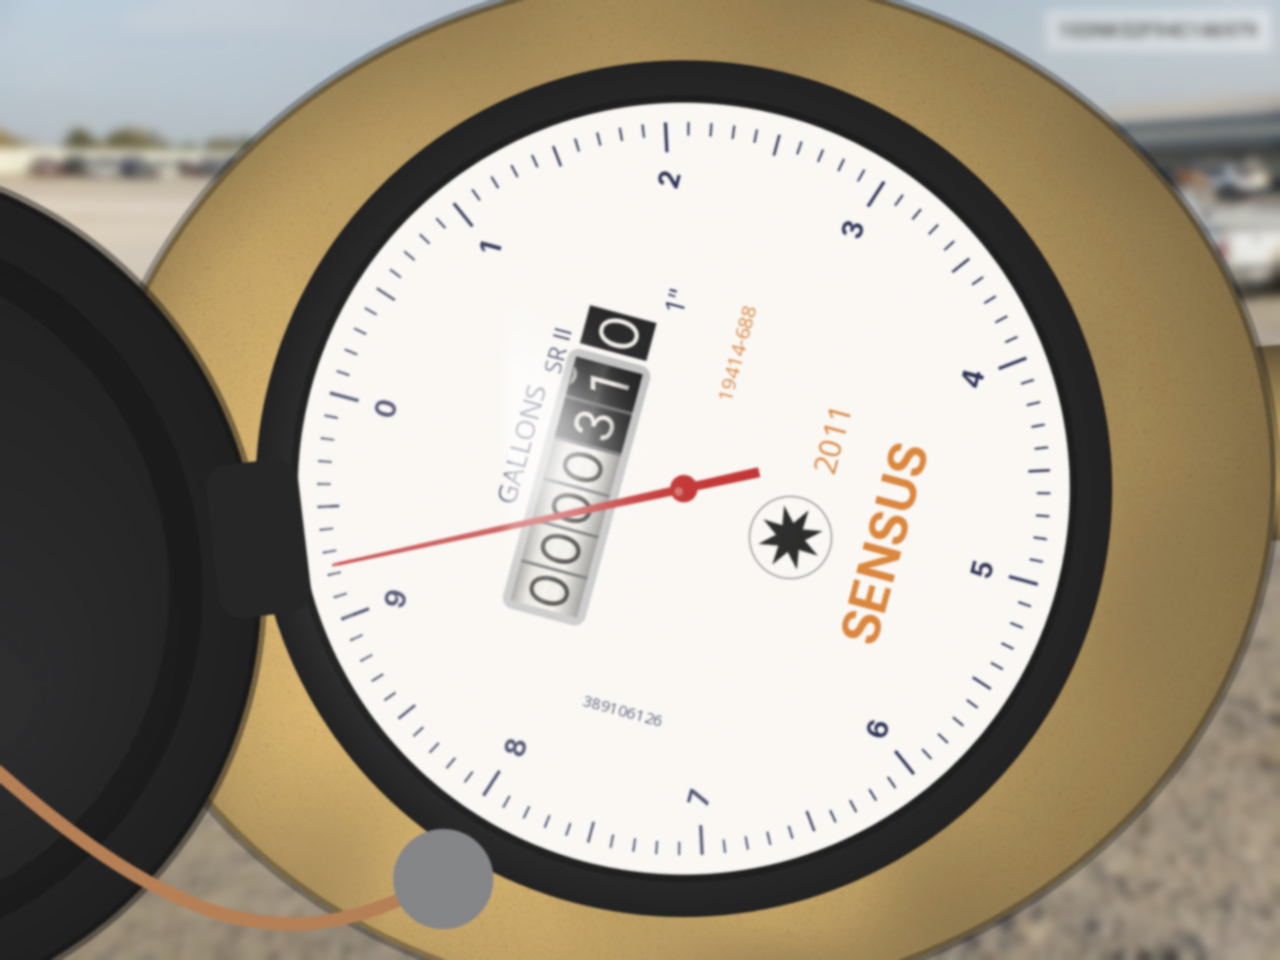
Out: 309.2gal
